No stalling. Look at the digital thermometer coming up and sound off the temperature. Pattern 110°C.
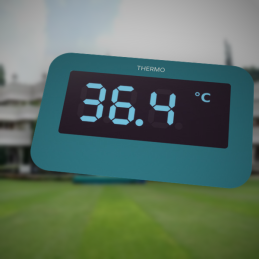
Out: 36.4°C
